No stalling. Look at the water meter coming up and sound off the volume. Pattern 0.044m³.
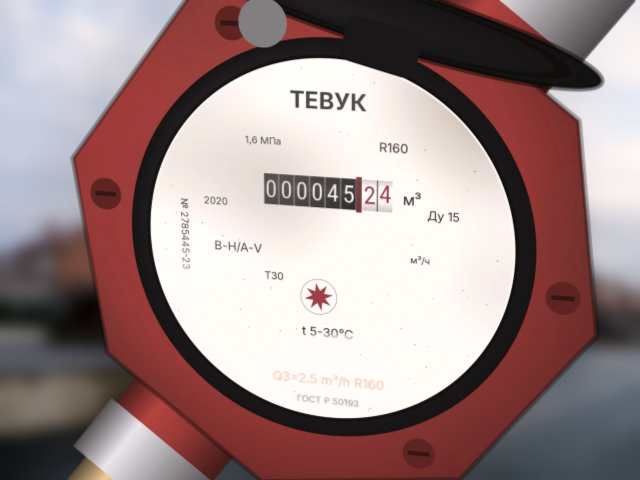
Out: 45.24m³
